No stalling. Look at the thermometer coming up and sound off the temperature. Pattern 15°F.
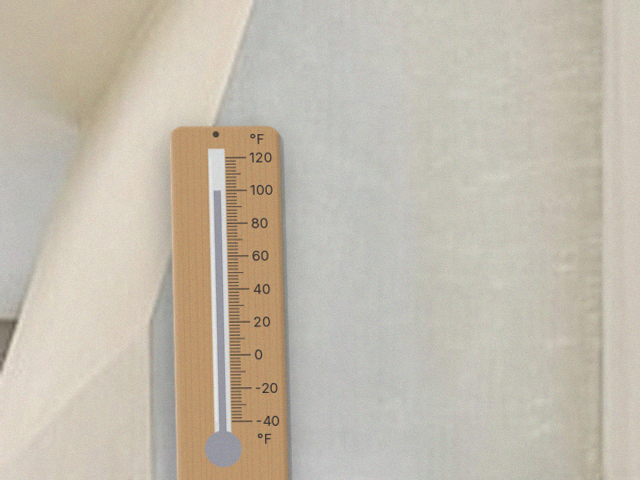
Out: 100°F
